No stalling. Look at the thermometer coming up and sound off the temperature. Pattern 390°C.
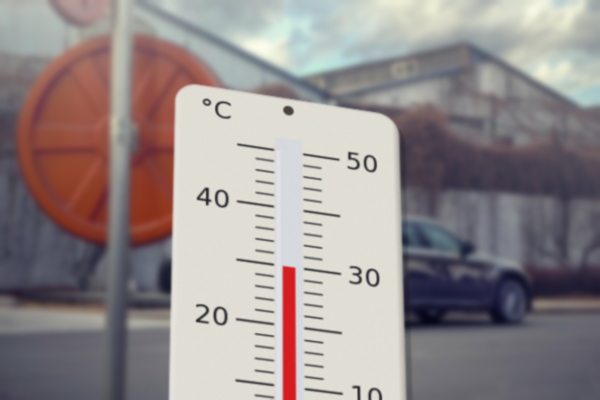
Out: 30°C
